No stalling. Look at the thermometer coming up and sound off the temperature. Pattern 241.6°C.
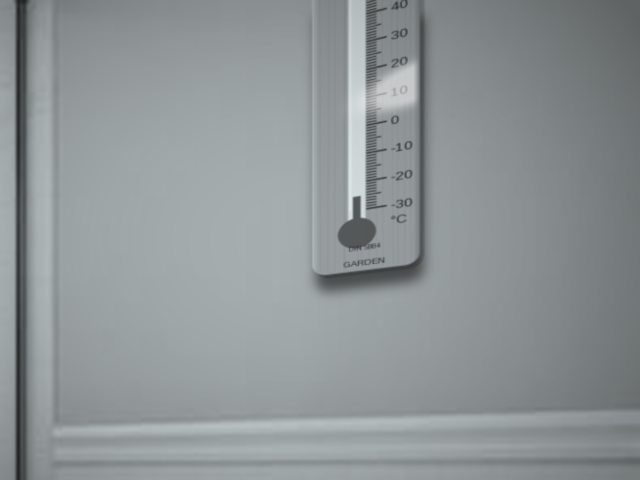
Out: -25°C
